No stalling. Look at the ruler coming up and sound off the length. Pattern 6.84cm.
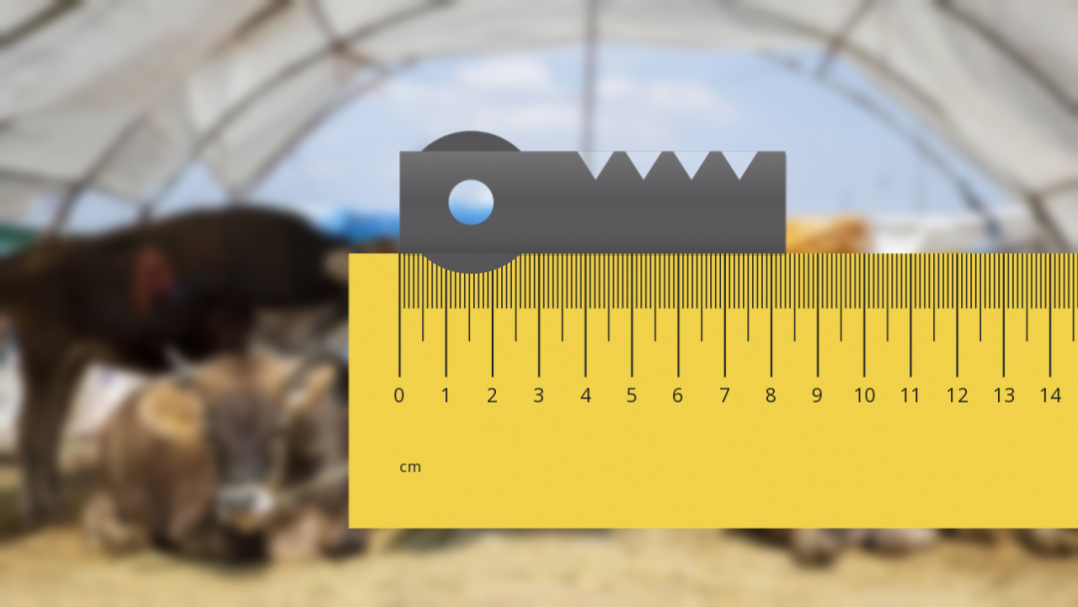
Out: 8.3cm
